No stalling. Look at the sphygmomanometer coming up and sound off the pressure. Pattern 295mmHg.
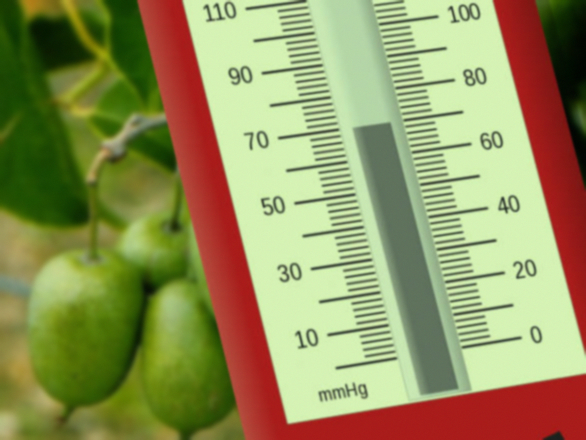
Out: 70mmHg
